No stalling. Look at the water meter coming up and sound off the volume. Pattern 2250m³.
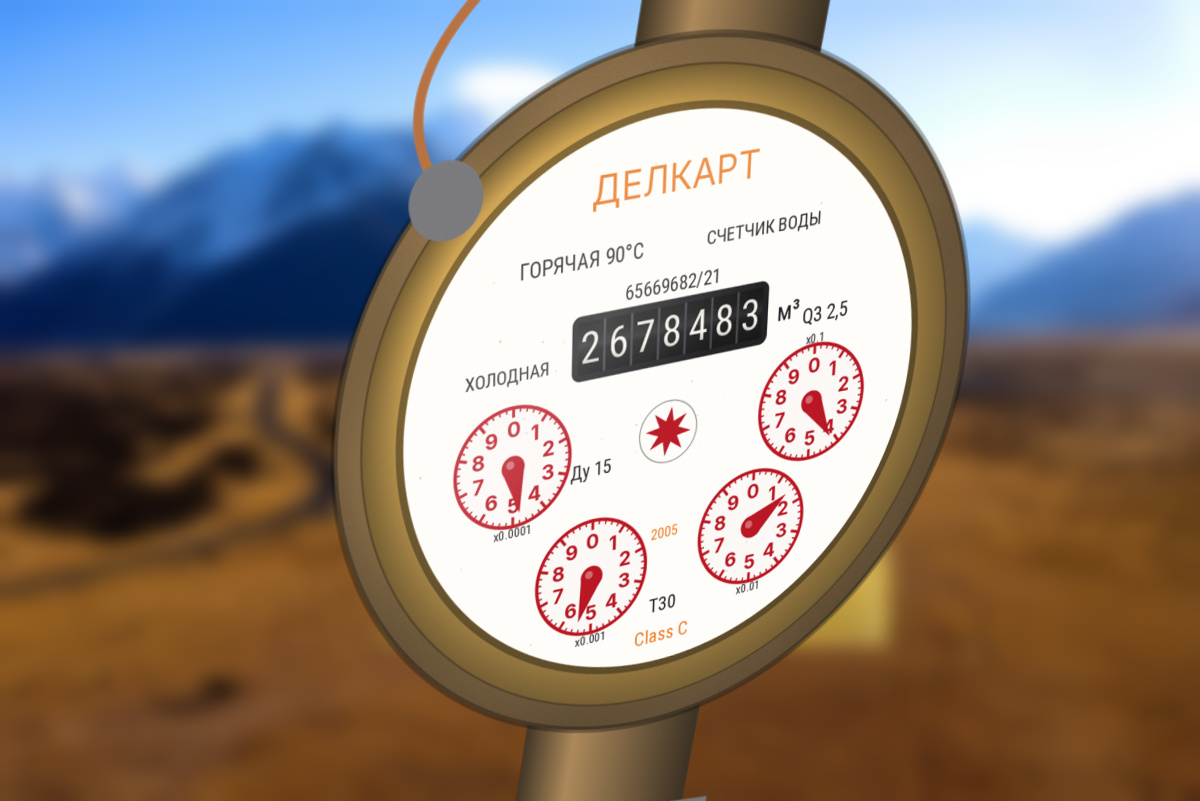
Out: 2678483.4154m³
